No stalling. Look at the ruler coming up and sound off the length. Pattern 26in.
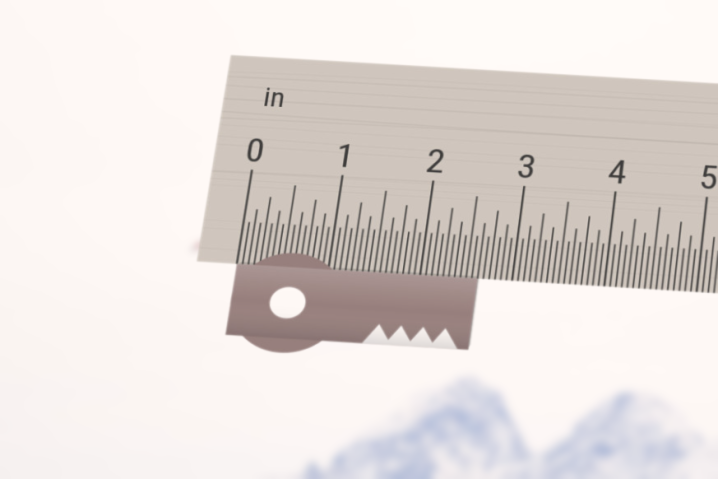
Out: 2.625in
